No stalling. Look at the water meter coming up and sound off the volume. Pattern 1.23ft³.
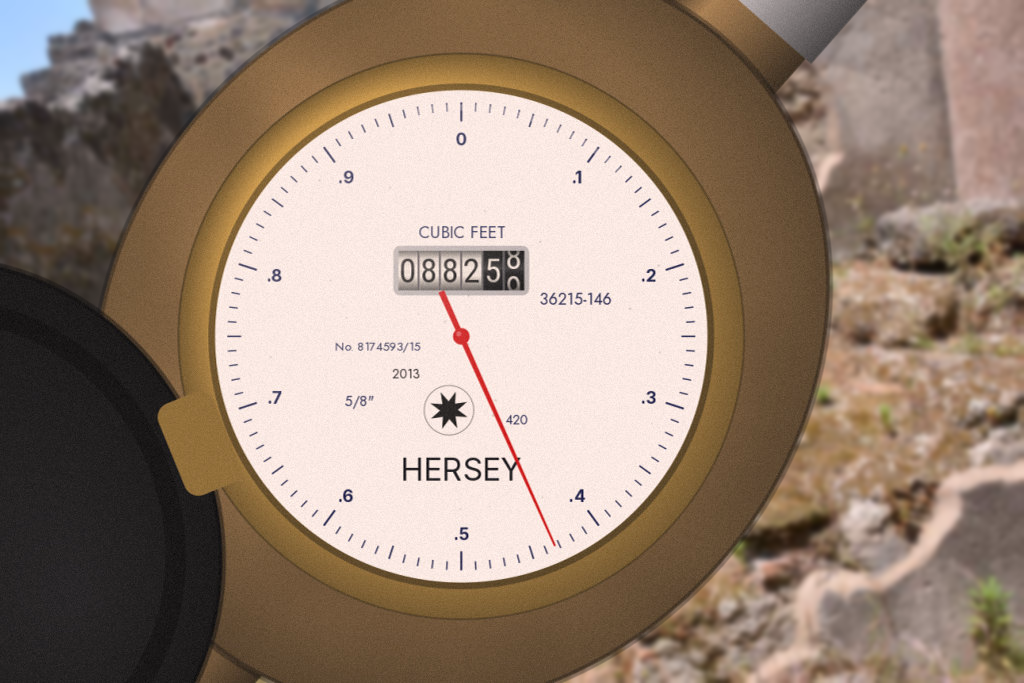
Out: 88258.43ft³
